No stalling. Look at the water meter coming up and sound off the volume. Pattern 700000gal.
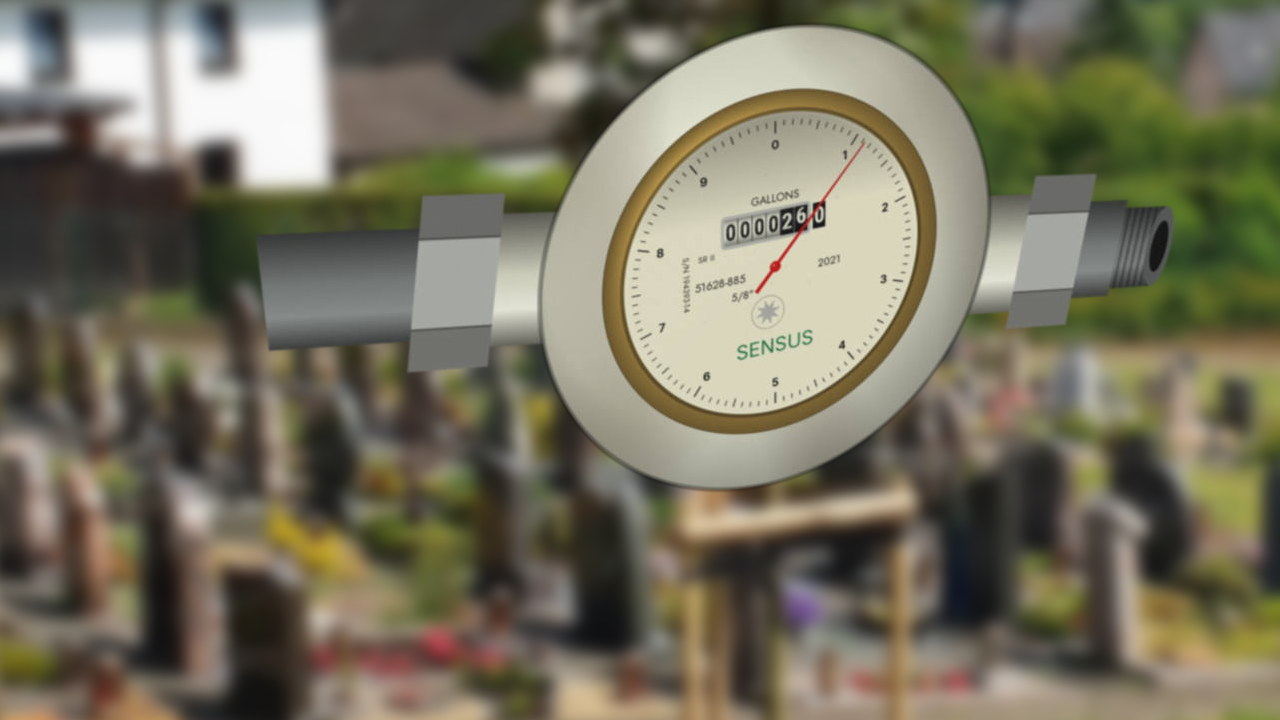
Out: 261.1gal
